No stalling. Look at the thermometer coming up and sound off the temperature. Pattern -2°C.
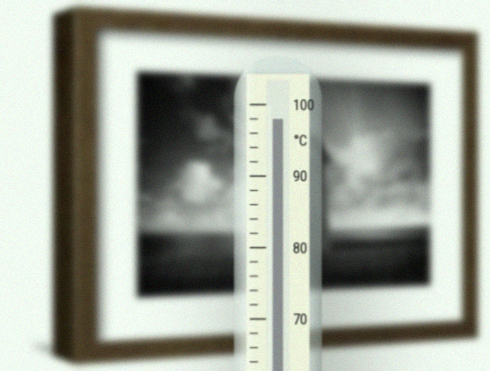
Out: 98°C
